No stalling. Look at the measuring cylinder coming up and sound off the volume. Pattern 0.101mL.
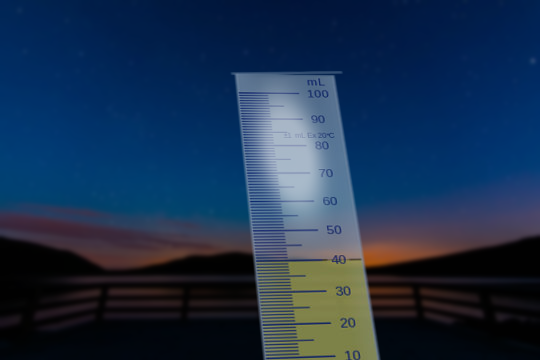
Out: 40mL
